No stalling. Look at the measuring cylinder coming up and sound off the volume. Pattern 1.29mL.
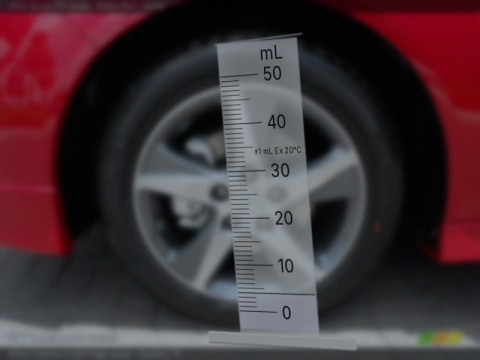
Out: 4mL
